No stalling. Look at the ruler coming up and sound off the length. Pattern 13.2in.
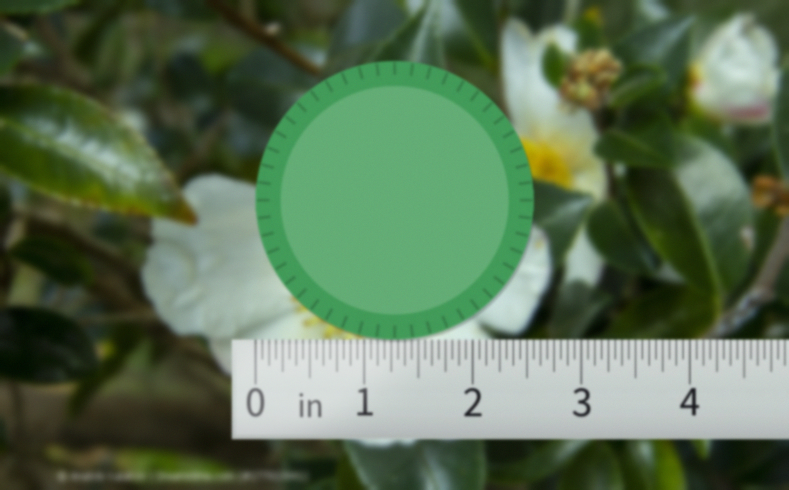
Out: 2.5625in
